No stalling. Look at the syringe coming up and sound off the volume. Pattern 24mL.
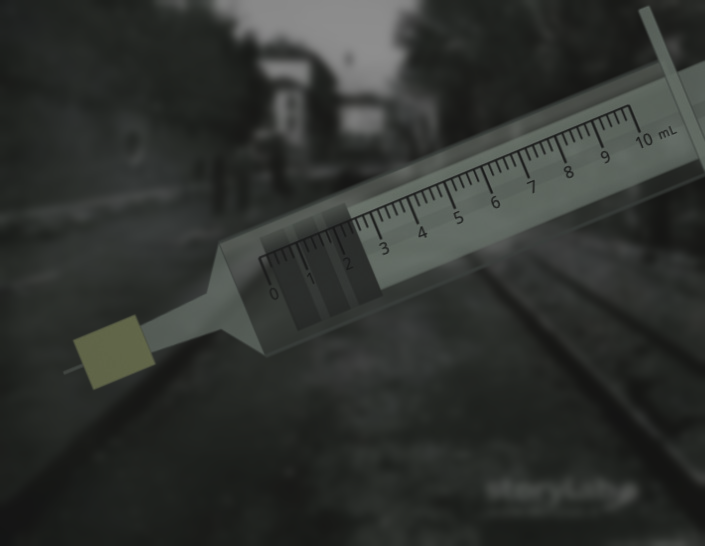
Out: 0.2mL
